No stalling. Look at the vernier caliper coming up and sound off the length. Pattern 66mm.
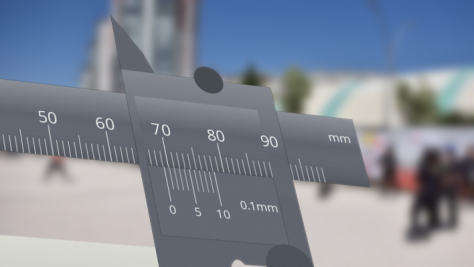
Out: 69.2mm
